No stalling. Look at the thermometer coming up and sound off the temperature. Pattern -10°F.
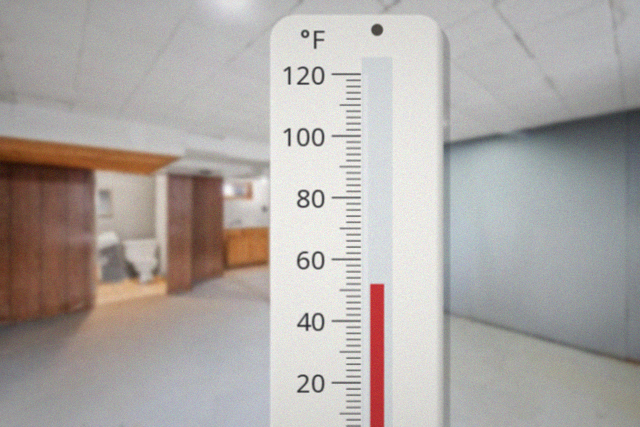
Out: 52°F
